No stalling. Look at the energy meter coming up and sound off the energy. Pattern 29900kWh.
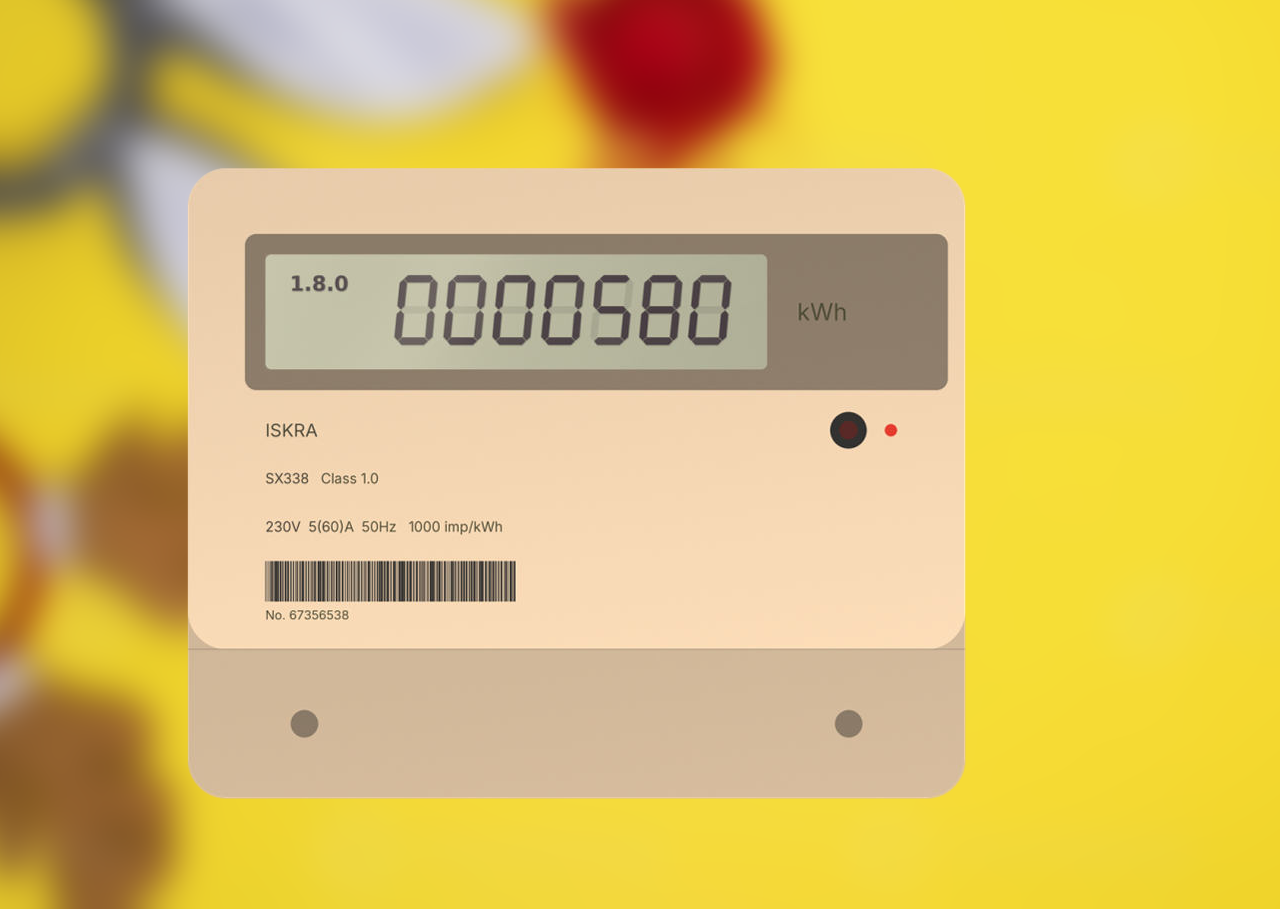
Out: 580kWh
